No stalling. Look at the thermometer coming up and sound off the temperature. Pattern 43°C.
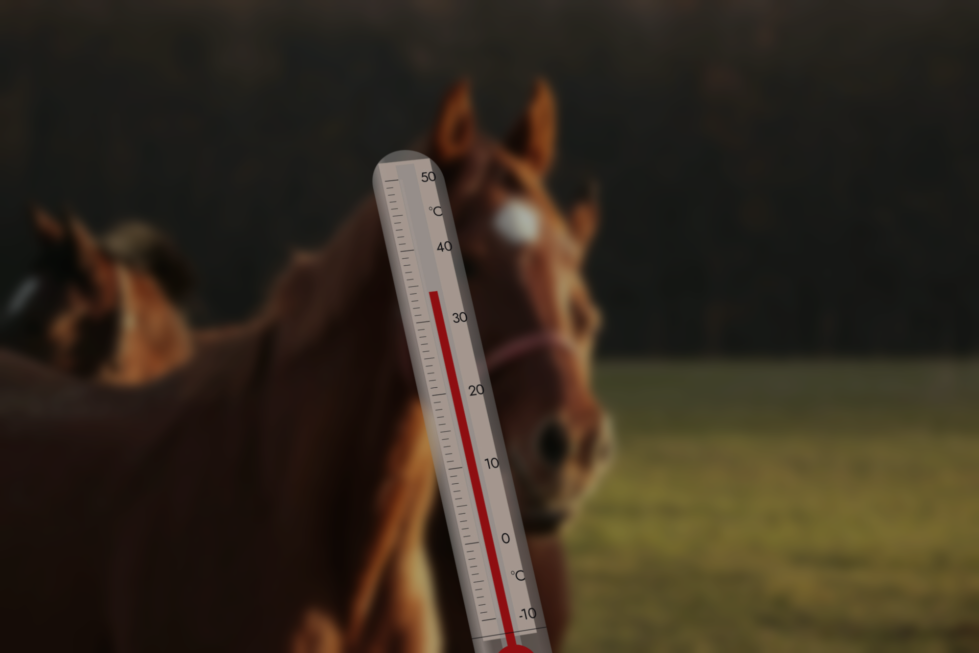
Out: 34°C
